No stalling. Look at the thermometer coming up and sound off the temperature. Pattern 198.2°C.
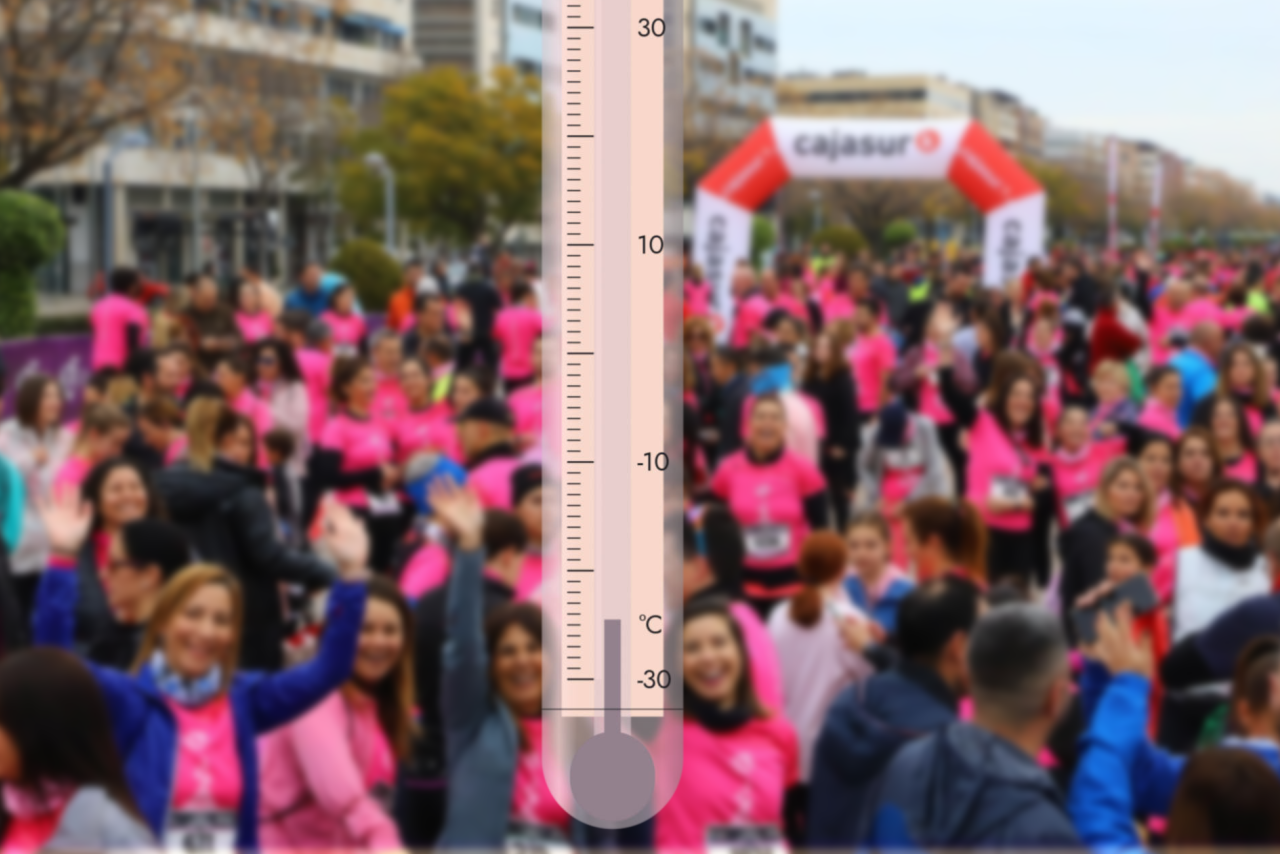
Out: -24.5°C
